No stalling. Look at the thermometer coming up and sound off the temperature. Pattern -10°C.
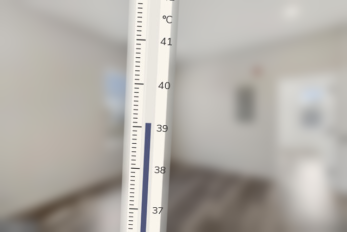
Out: 39.1°C
